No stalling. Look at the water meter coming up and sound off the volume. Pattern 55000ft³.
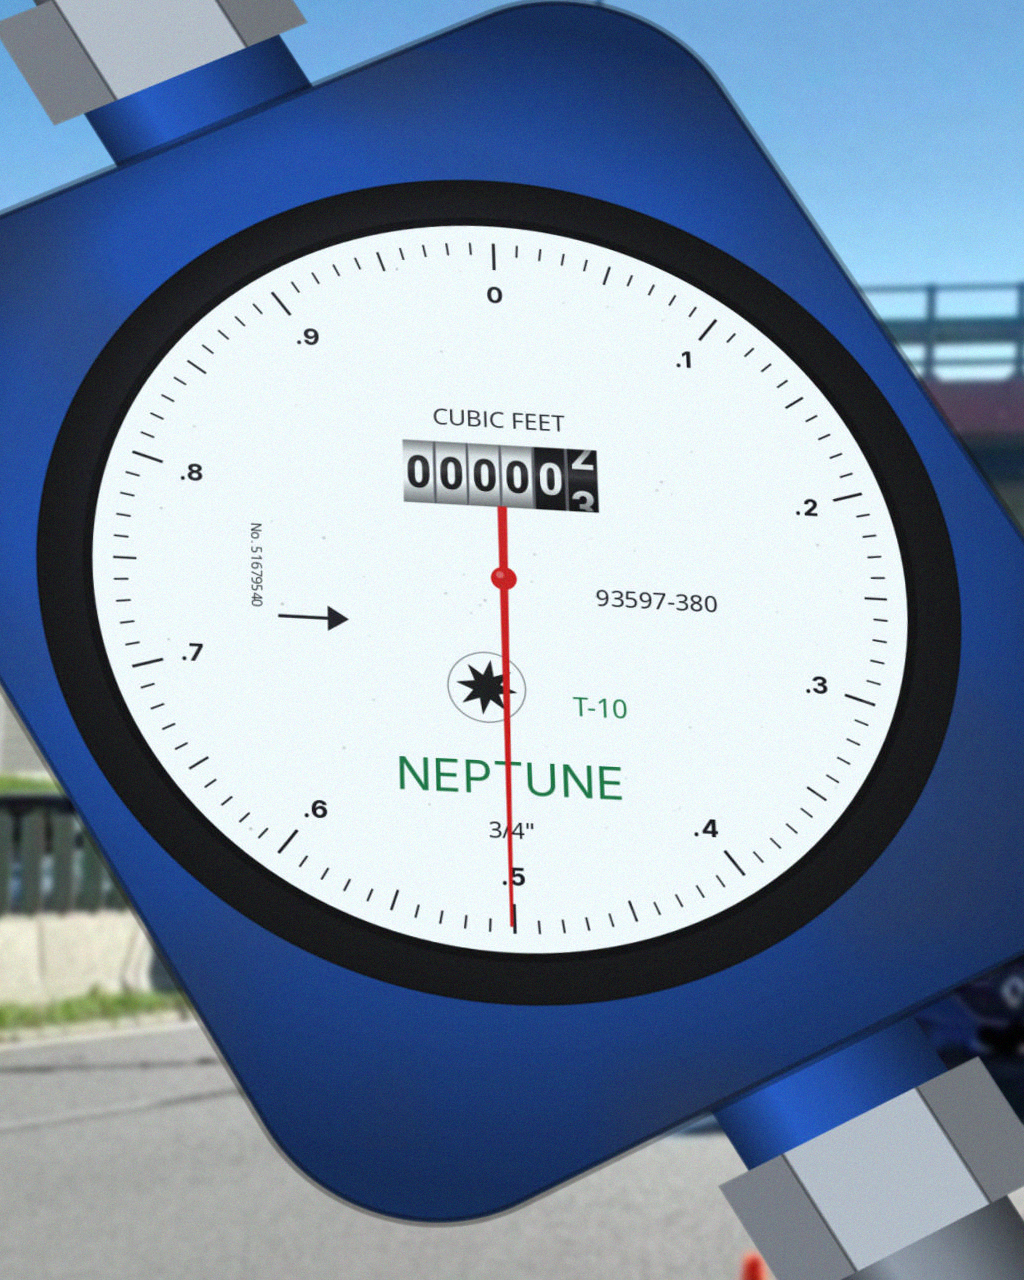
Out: 2.50ft³
